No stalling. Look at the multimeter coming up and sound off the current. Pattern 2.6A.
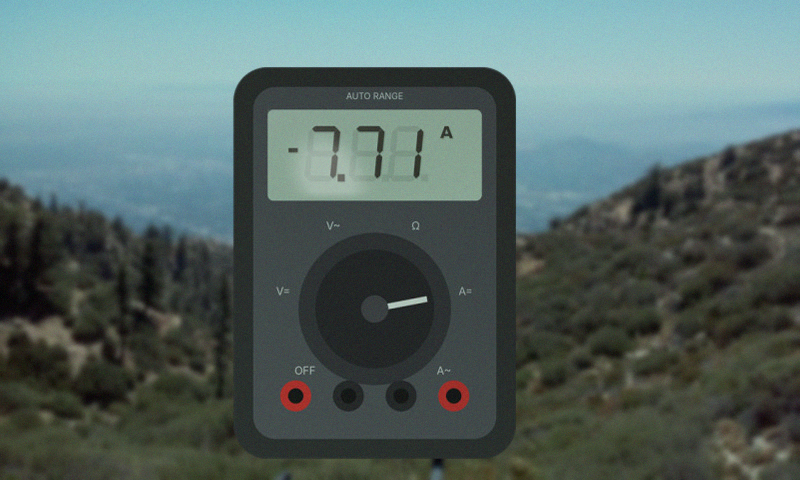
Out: -7.71A
